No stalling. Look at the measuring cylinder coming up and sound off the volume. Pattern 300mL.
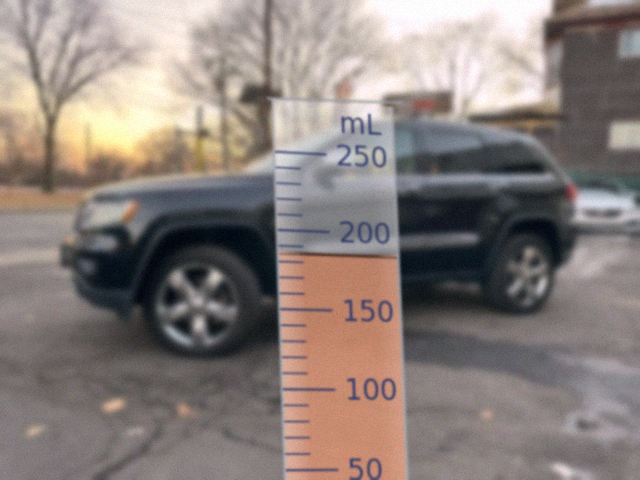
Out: 185mL
